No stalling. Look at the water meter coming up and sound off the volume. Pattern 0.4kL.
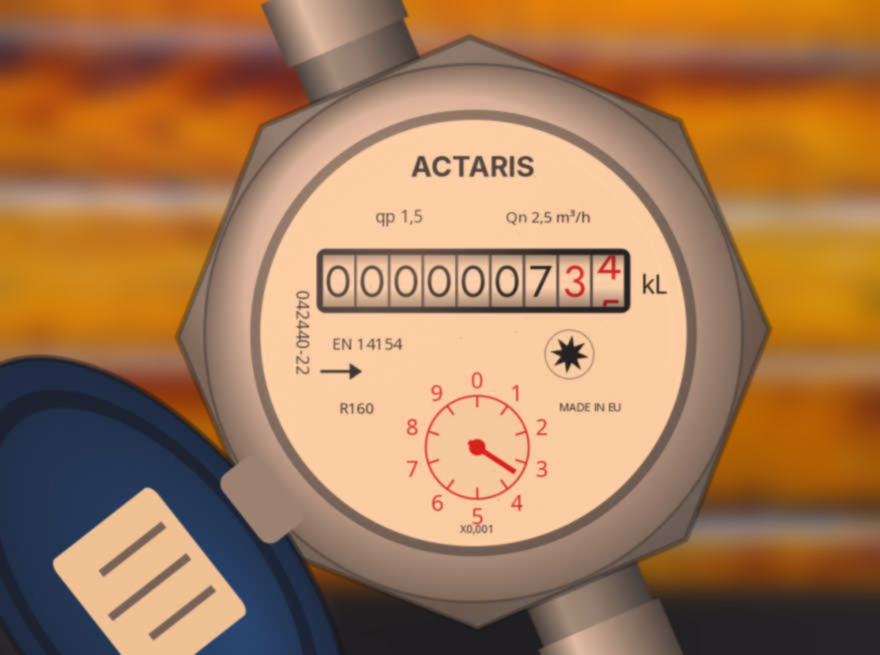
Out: 7.343kL
